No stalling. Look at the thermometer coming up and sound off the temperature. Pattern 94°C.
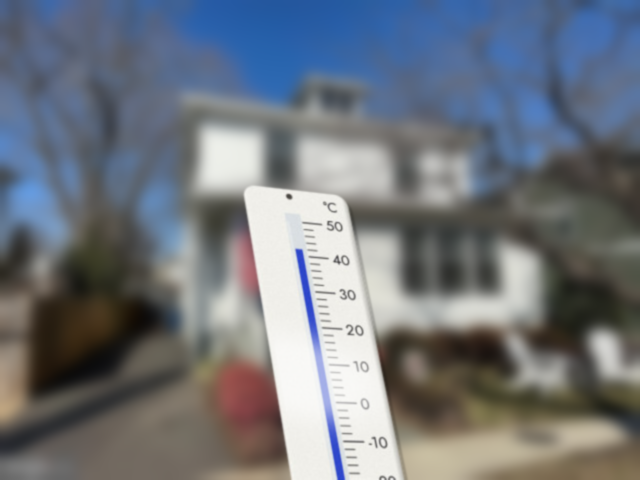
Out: 42°C
